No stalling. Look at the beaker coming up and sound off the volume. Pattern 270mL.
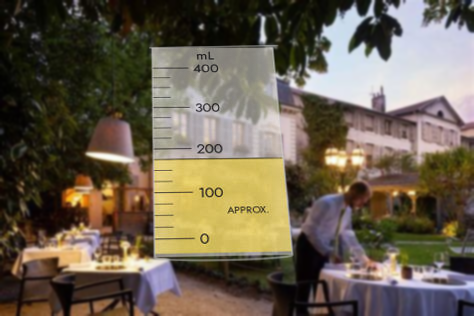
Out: 175mL
